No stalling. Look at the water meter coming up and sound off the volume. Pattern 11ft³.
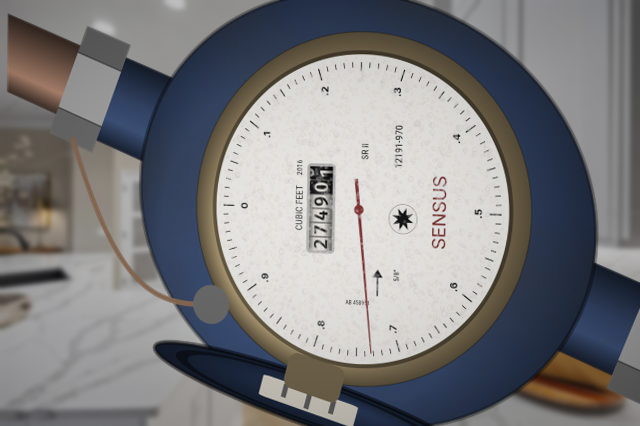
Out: 274900.73ft³
